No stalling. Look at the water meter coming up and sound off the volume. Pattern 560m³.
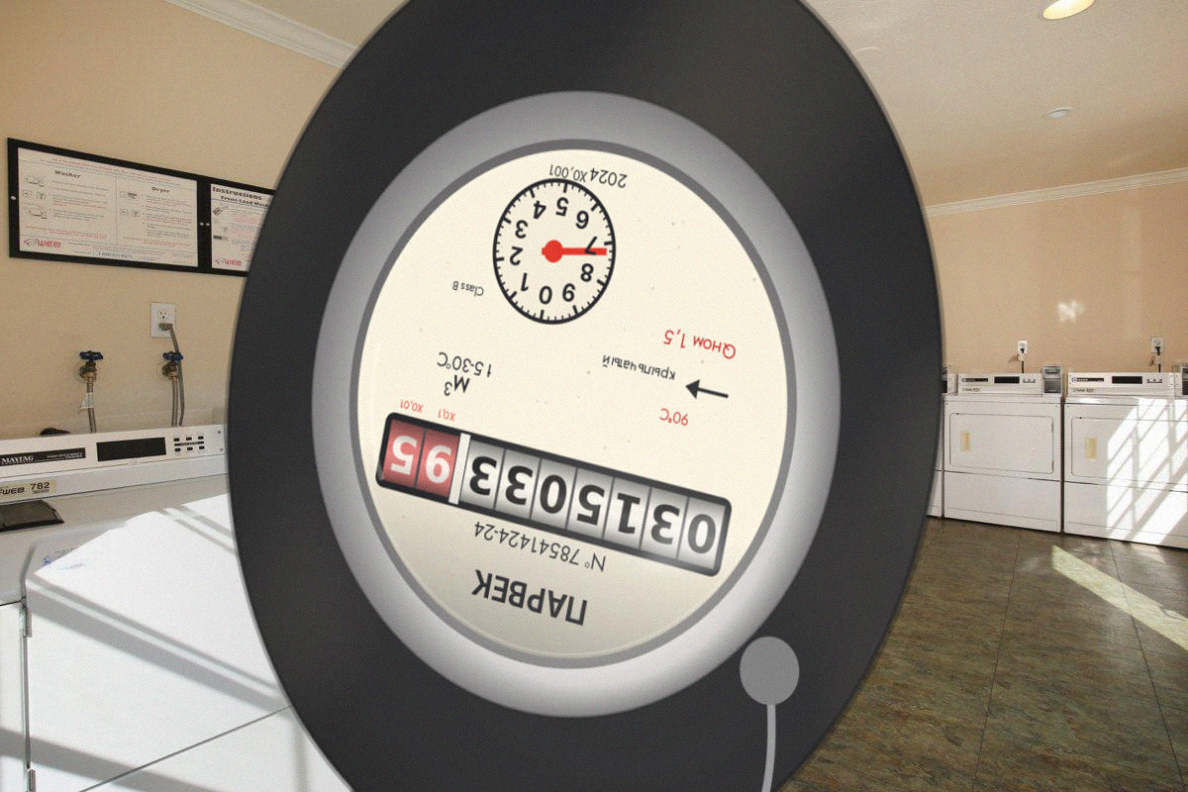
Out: 315033.957m³
